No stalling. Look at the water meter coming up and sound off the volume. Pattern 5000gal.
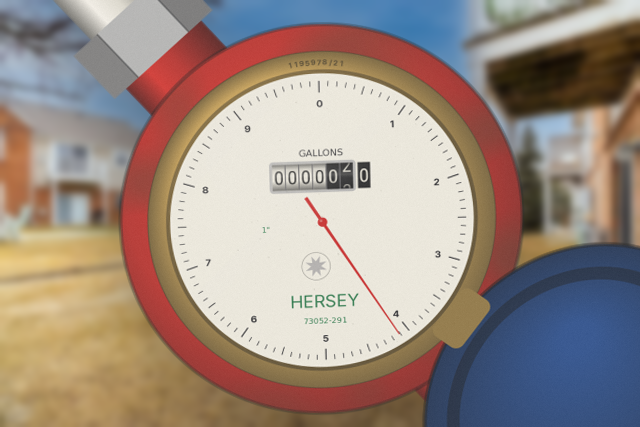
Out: 24.1gal
